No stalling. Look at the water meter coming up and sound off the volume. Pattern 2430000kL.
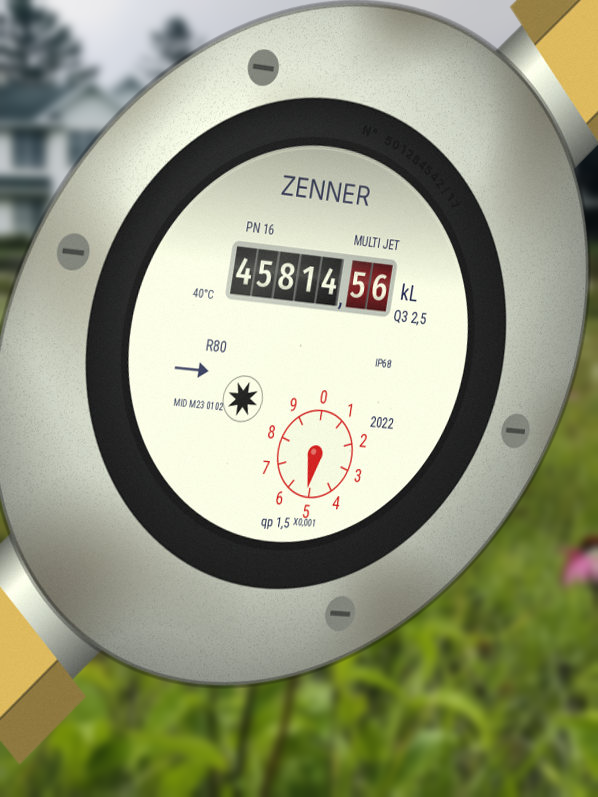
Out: 45814.565kL
